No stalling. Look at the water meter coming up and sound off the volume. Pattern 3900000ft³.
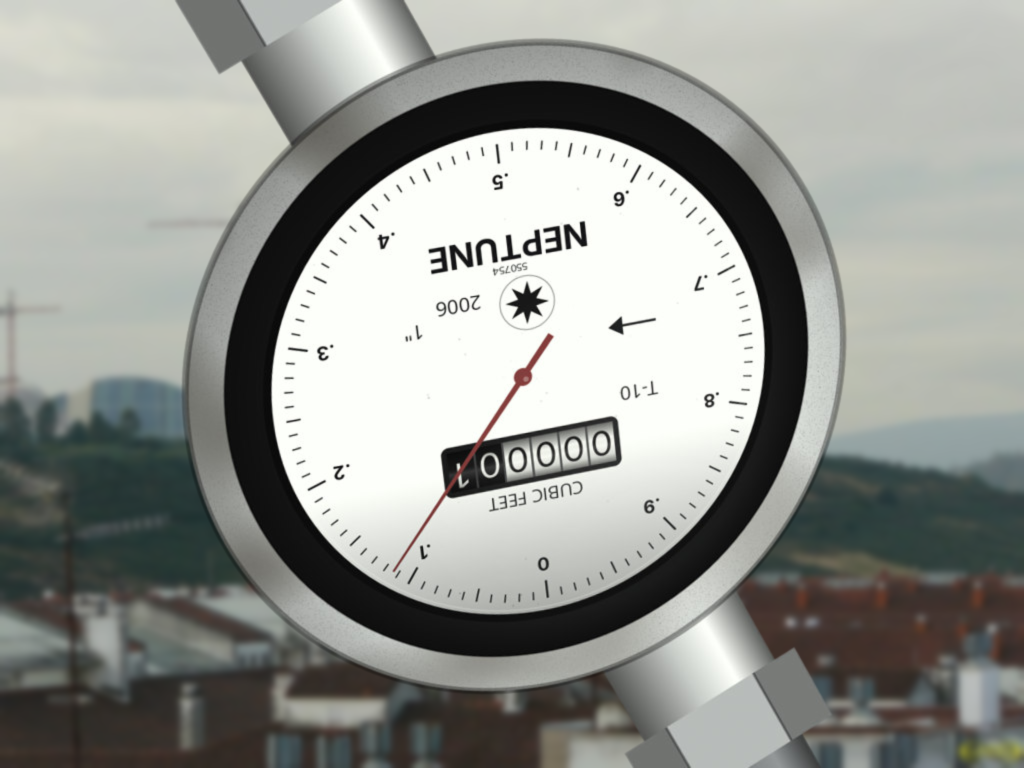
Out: 1.11ft³
